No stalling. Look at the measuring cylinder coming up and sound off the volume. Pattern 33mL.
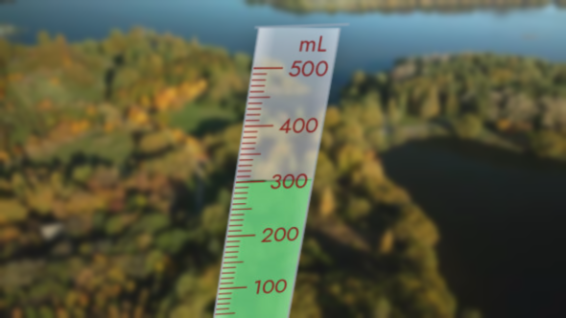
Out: 300mL
